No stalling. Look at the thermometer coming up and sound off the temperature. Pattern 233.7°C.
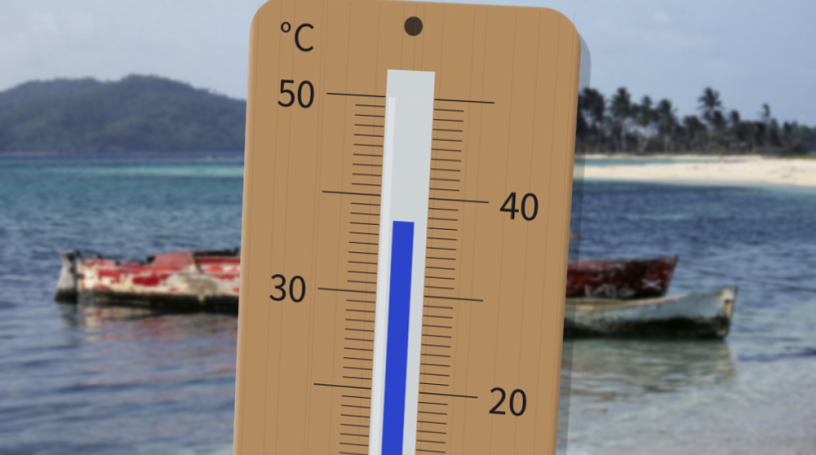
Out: 37.5°C
